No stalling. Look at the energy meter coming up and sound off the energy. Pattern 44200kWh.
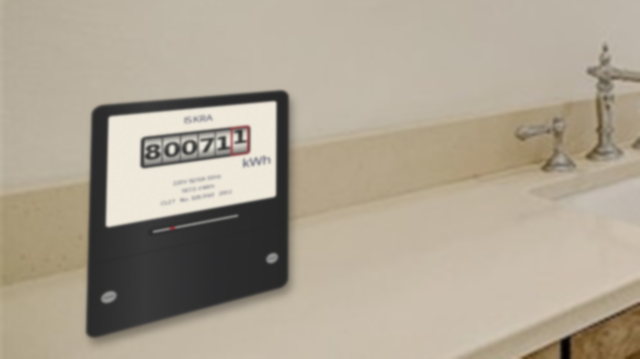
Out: 80071.1kWh
